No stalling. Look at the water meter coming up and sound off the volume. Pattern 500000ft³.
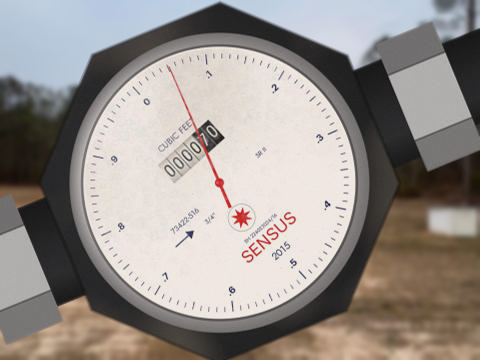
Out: 70.05ft³
